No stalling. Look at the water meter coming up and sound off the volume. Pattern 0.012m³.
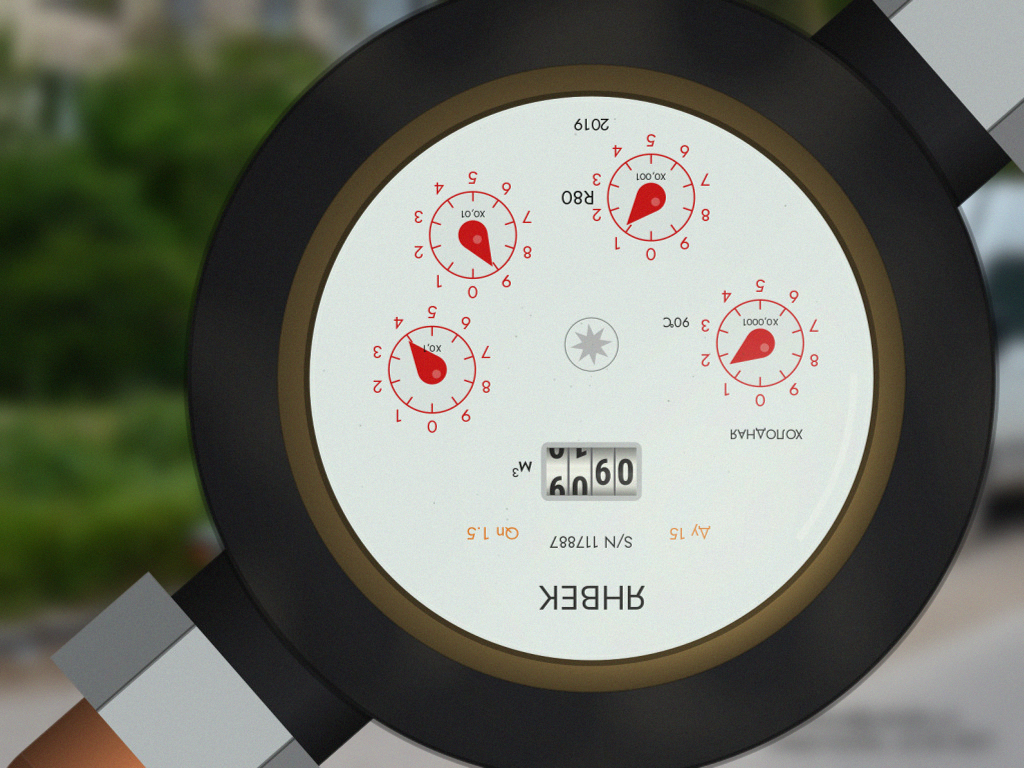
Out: 909.3911m³
